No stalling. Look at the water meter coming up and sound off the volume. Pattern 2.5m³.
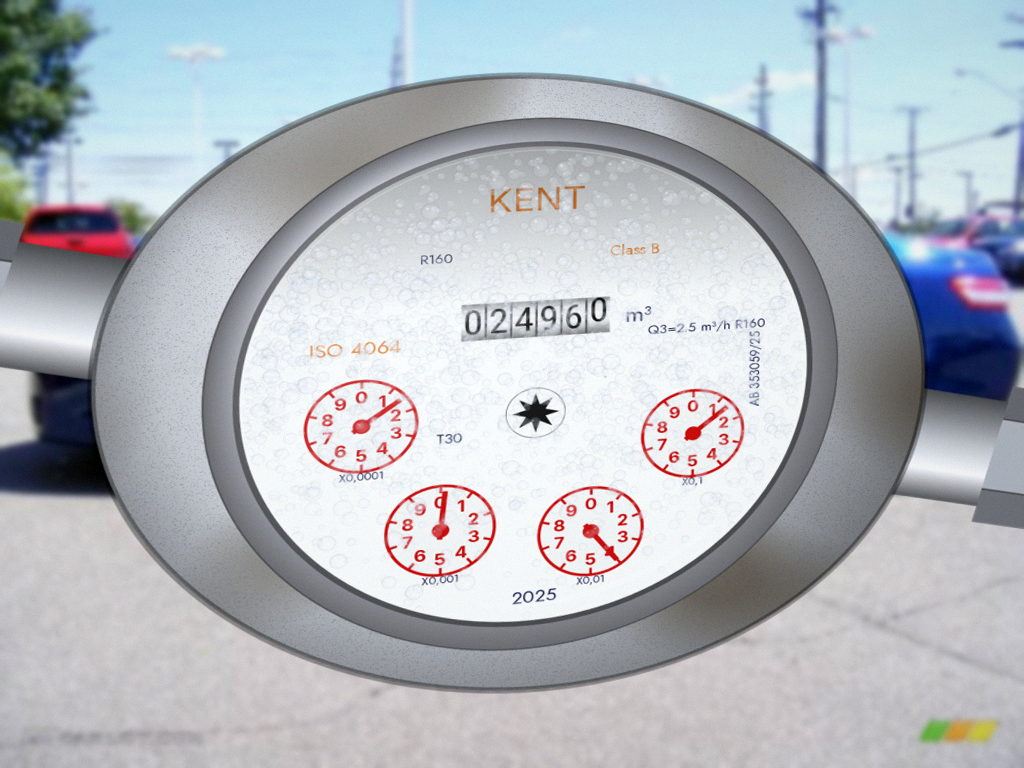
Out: 24960.1401m³
